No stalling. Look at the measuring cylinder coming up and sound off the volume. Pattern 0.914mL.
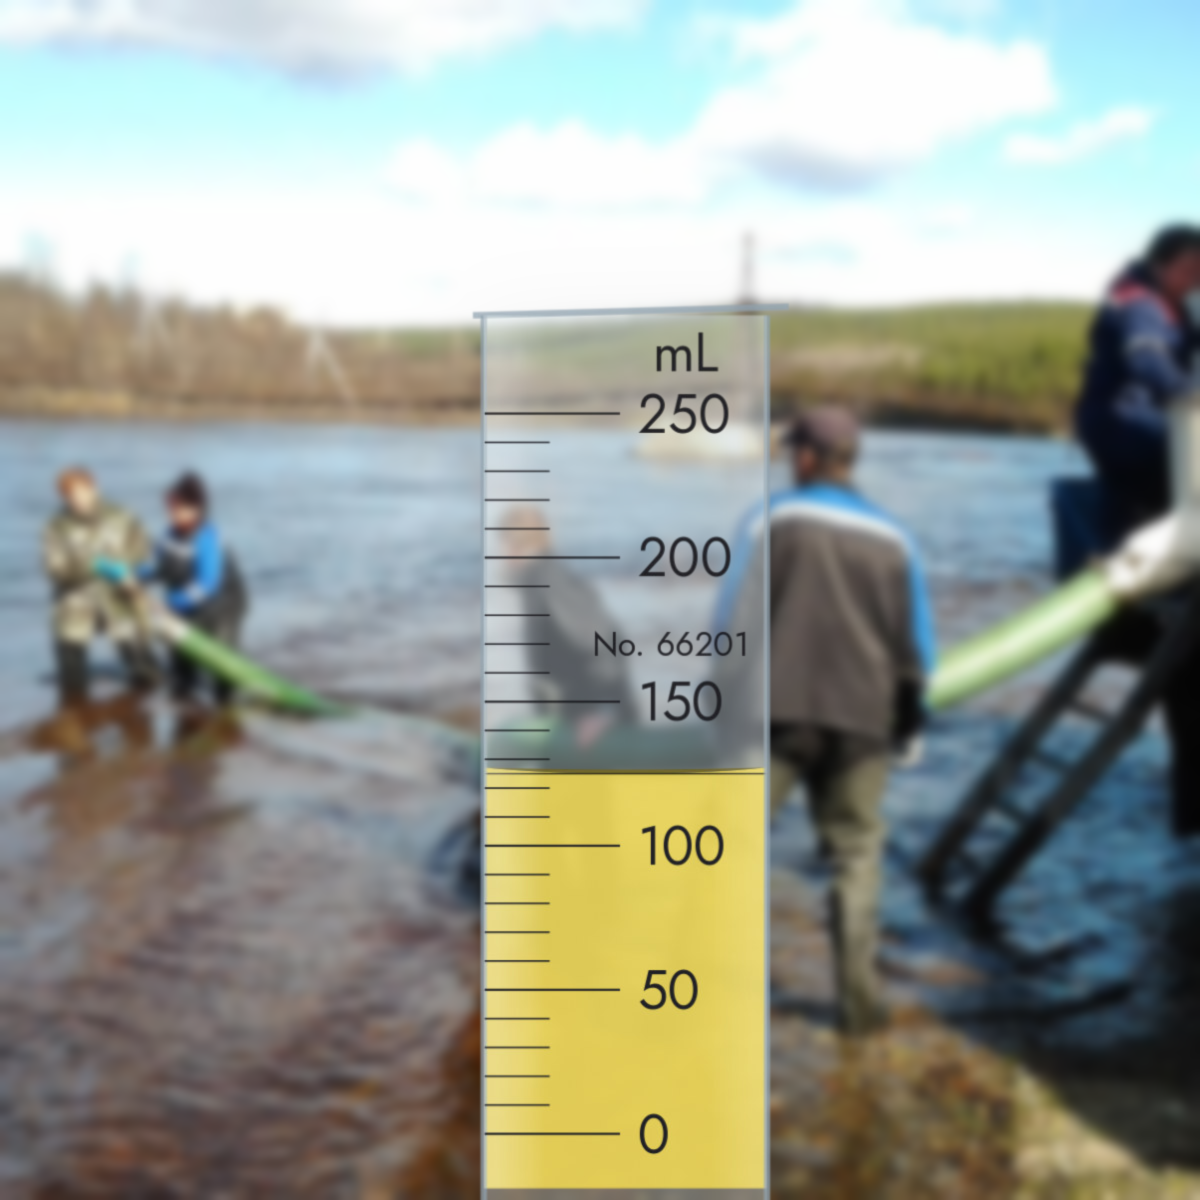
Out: 125mL
